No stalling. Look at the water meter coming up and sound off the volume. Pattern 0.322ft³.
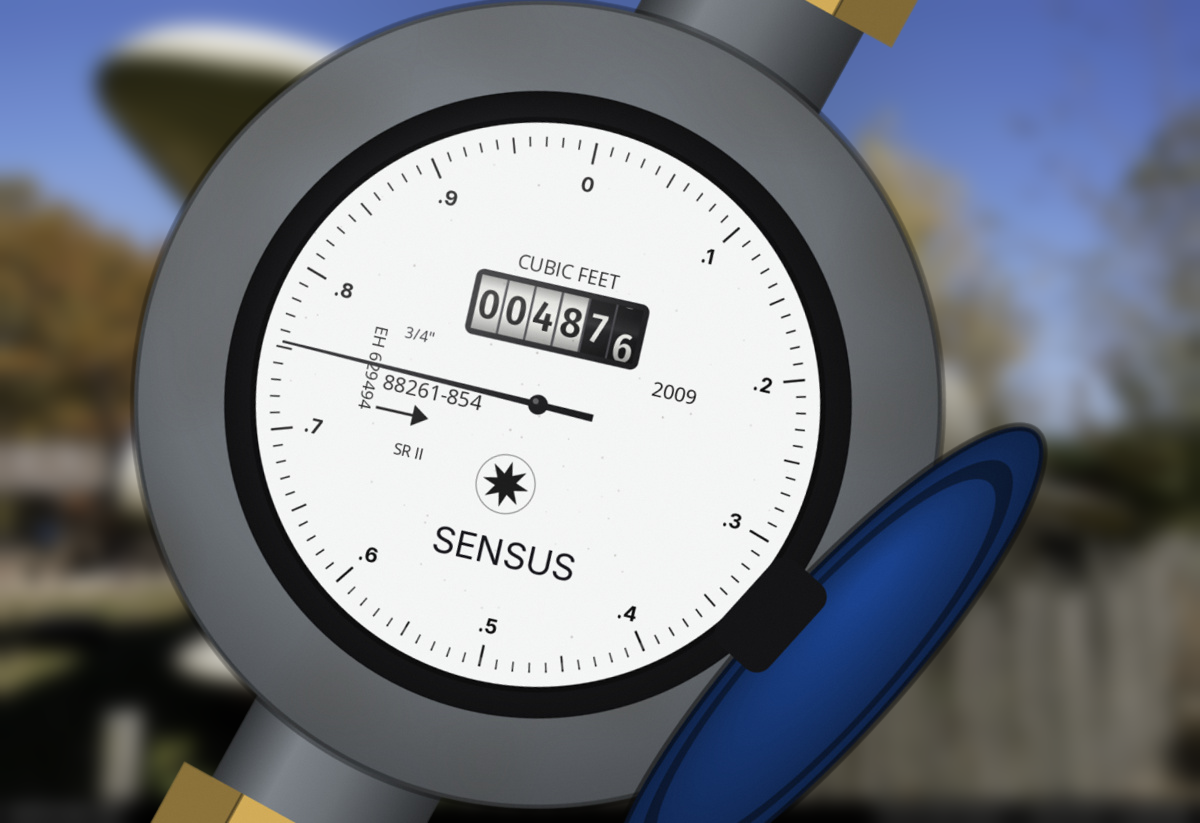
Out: 4875.75ft³
